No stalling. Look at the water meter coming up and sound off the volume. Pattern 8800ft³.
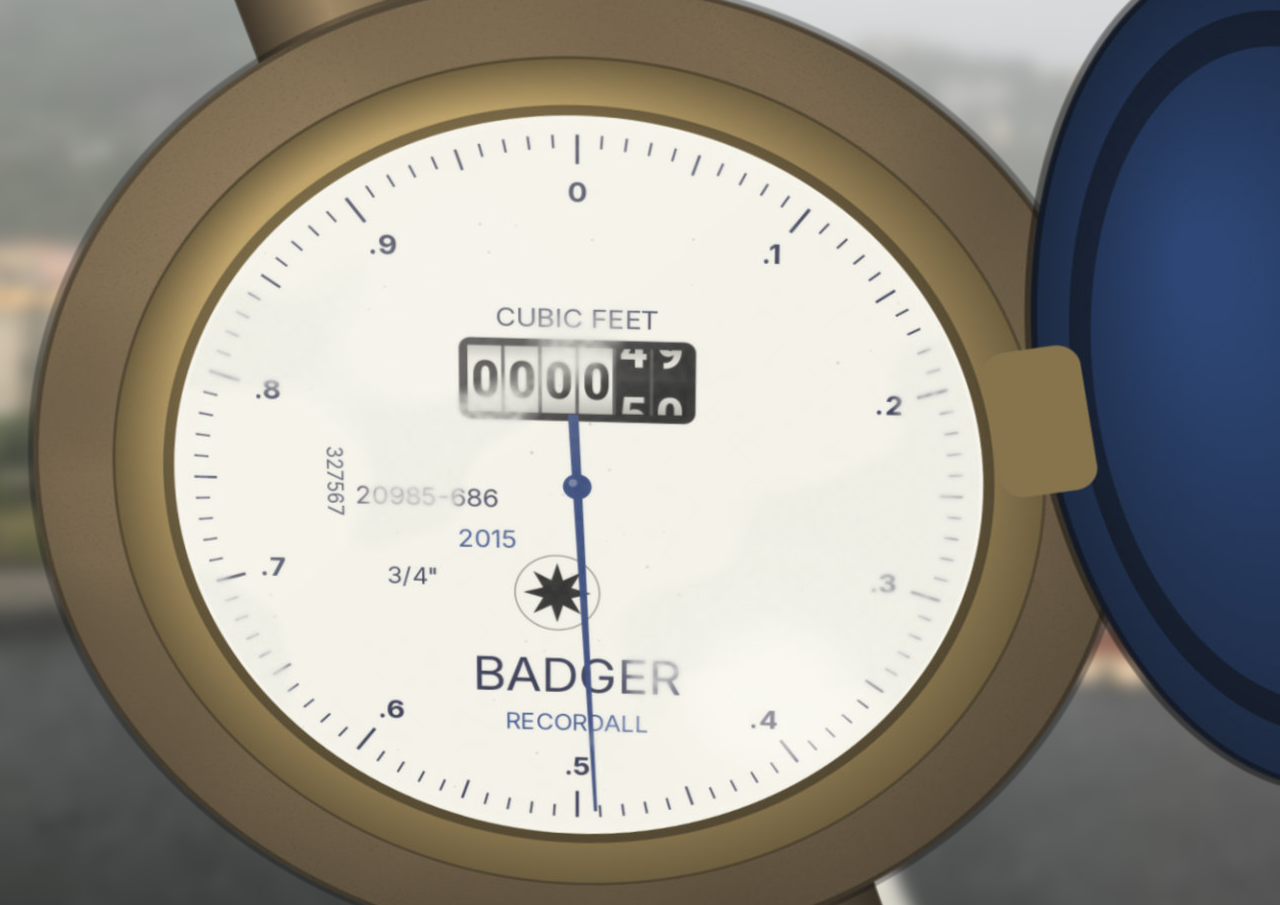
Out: 49.49ft³
